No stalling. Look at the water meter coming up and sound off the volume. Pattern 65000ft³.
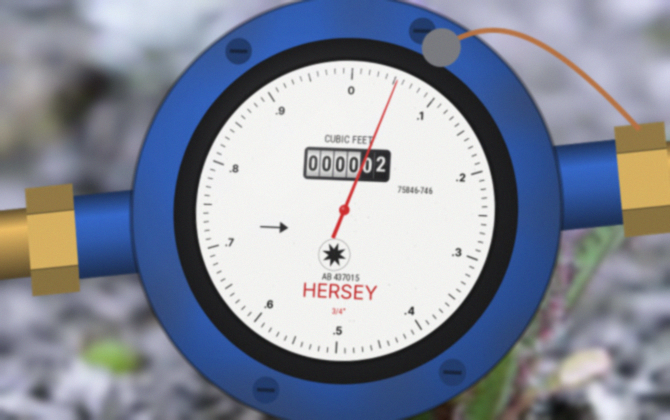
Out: 2.05ft³
